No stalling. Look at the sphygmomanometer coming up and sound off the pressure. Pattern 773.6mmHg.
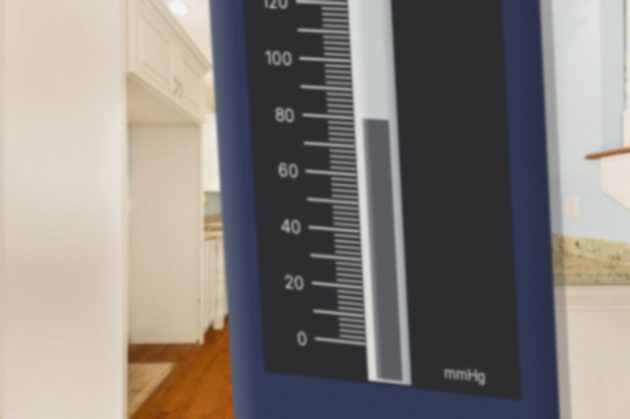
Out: 80mmHg
